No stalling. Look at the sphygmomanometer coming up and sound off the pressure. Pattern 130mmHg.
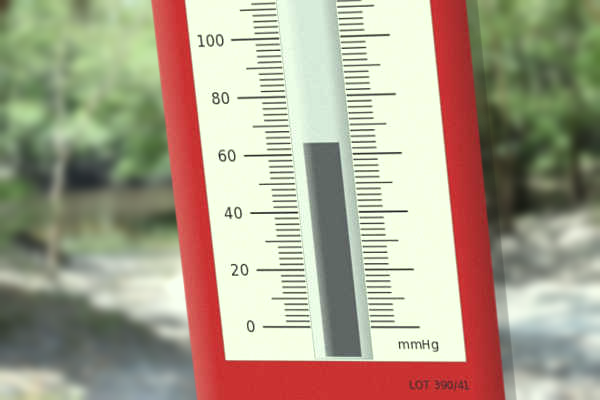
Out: 64mmHg
